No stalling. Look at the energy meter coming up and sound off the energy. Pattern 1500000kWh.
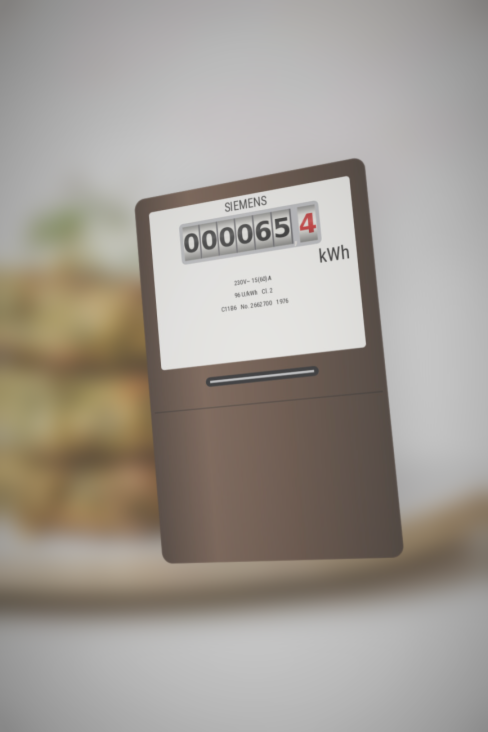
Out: 65.4kWh
